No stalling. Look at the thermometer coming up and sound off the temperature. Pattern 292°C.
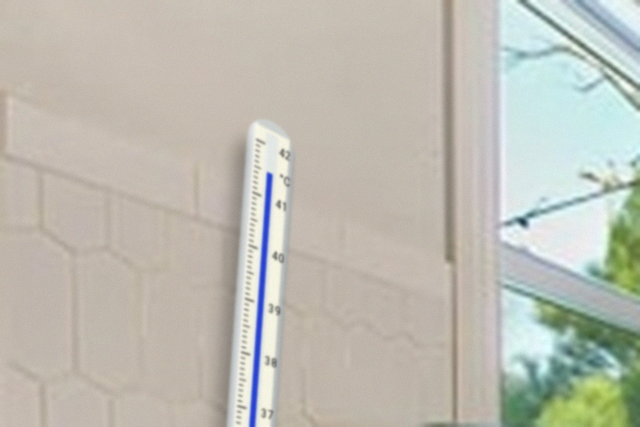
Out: 41.5°C
